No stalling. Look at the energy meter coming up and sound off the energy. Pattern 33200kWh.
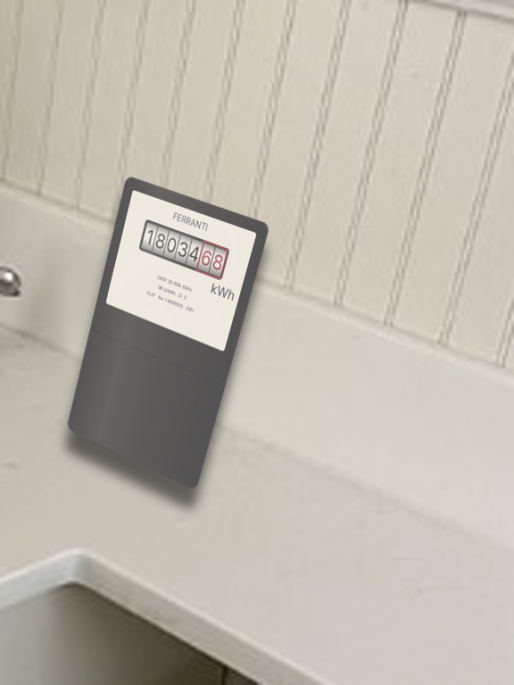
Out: 18034.68kWh
